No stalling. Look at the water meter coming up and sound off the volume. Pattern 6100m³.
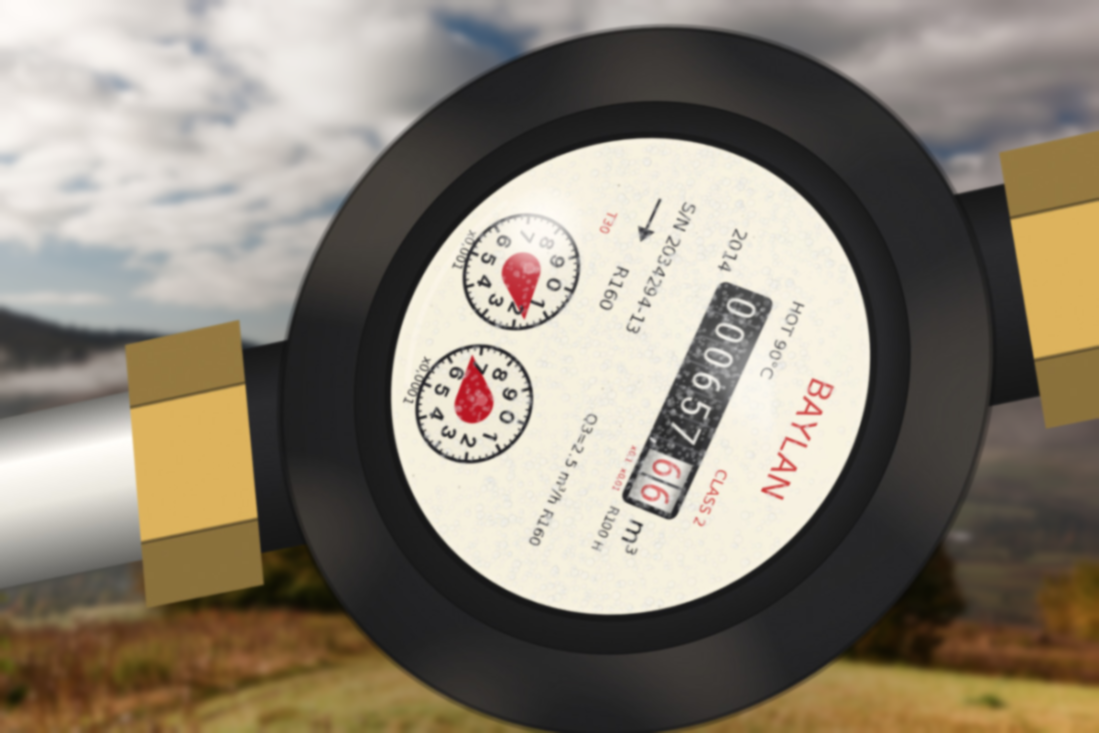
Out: 657.6616m³
